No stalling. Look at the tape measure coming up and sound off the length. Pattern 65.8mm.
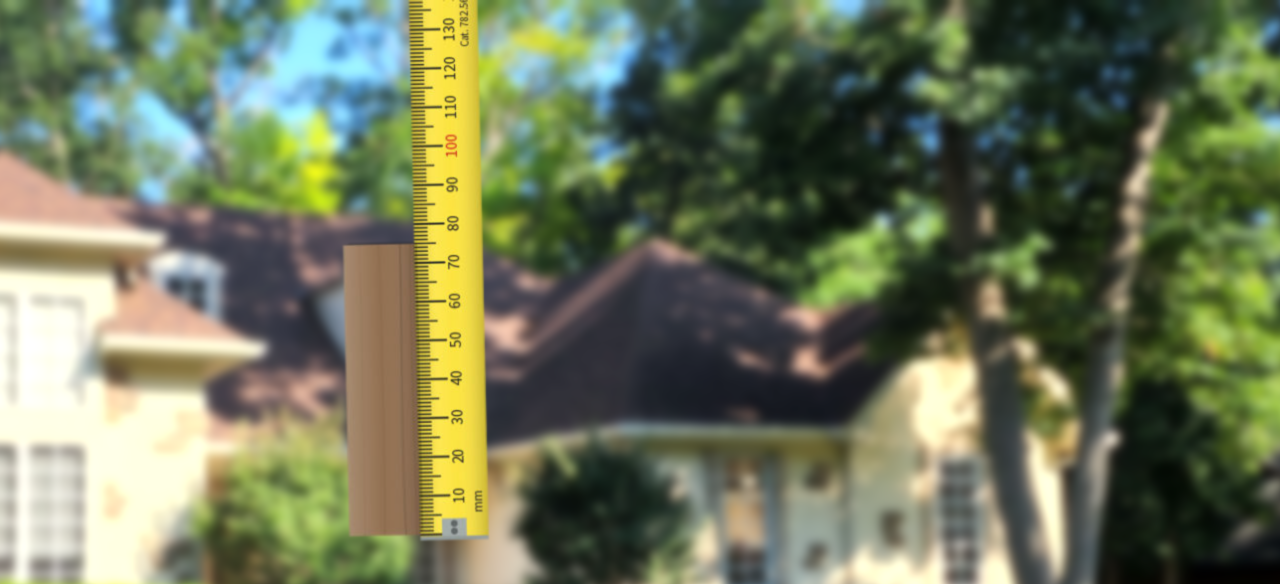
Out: 75mm
